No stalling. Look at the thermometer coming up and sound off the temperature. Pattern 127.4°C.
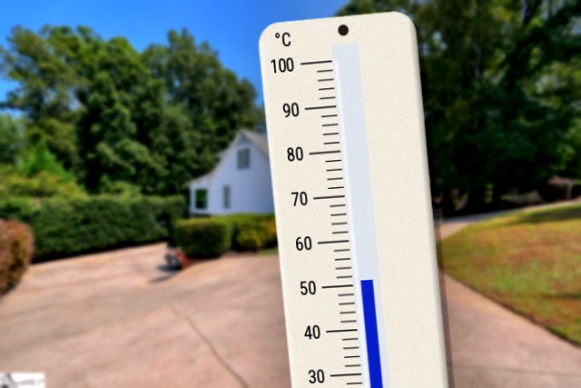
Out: 51°C
